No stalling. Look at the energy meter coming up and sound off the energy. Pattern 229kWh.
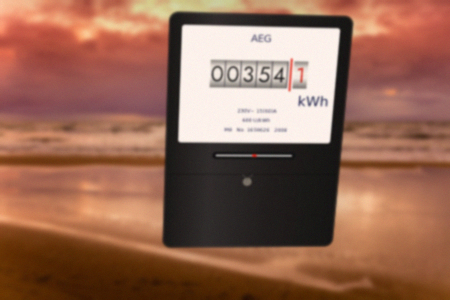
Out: 354.1kWh
